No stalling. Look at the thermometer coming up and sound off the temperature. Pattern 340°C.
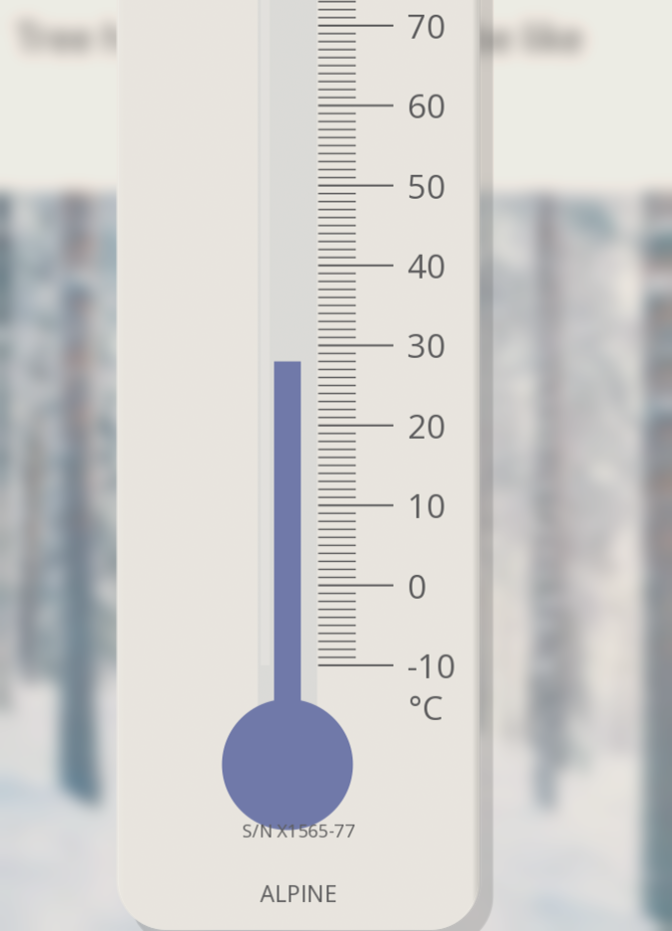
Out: 28°C
